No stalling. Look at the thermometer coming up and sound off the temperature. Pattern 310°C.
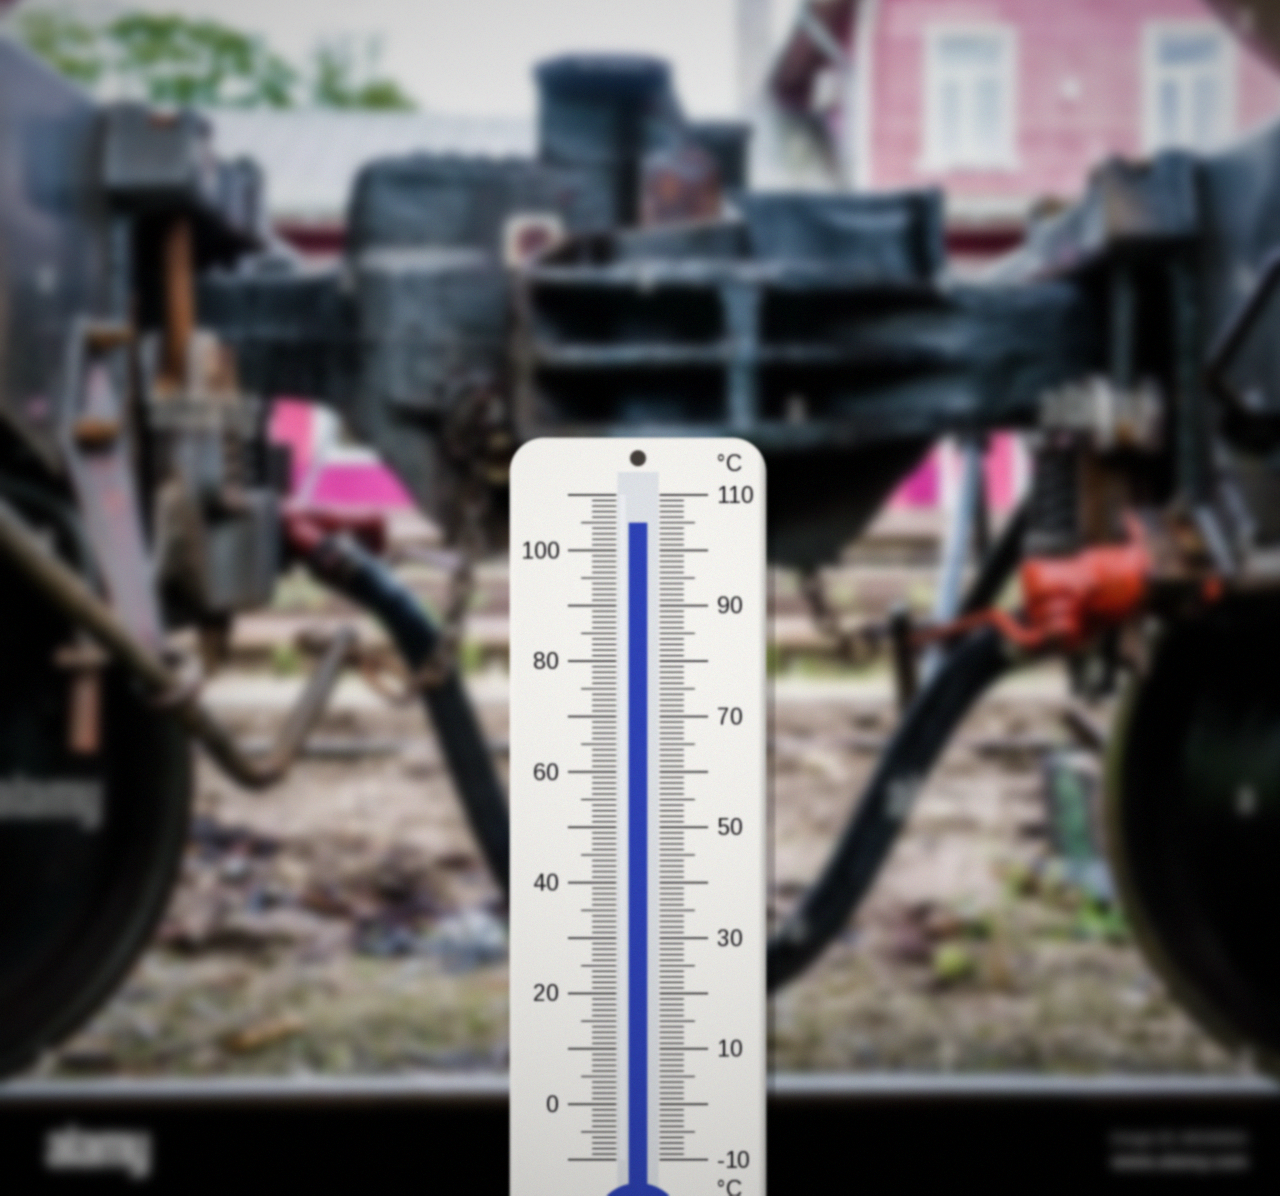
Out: 105°C
